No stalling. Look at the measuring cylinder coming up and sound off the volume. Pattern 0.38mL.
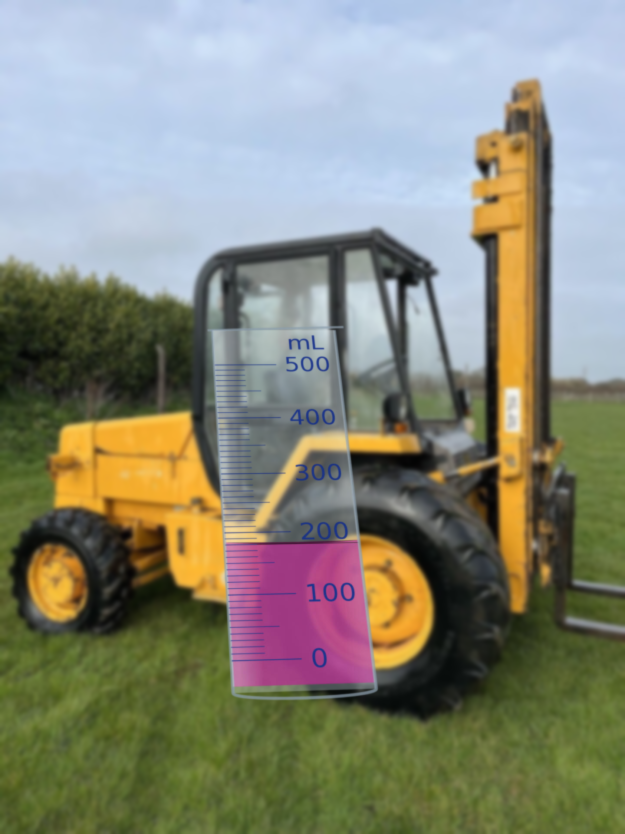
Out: 180mL
